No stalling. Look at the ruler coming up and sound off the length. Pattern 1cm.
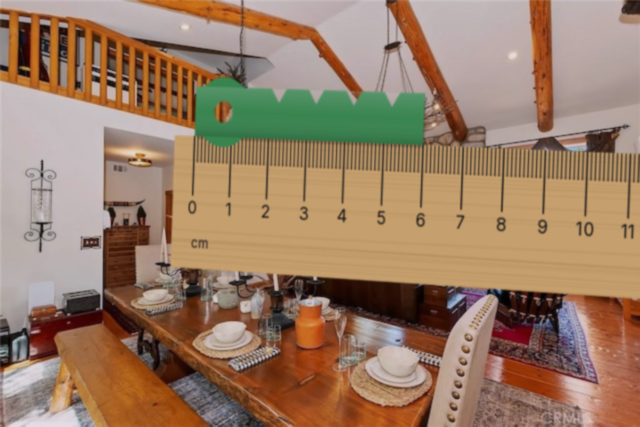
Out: 6cm
